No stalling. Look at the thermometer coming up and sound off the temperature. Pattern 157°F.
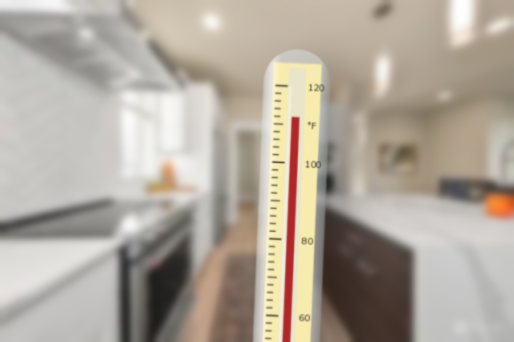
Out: 112°F
